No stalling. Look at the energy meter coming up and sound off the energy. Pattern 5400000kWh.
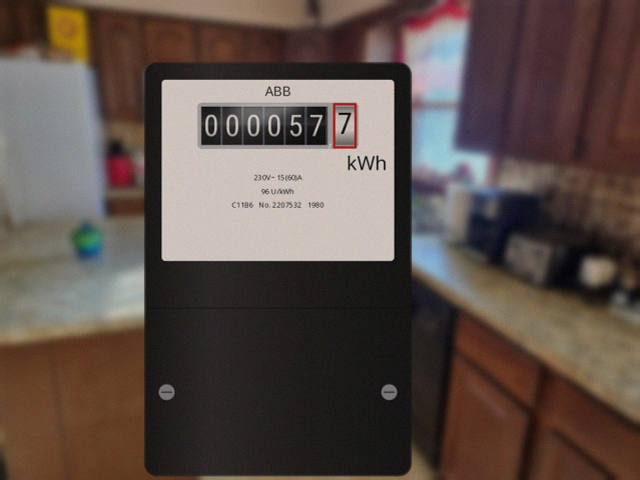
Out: 57.7kWh
